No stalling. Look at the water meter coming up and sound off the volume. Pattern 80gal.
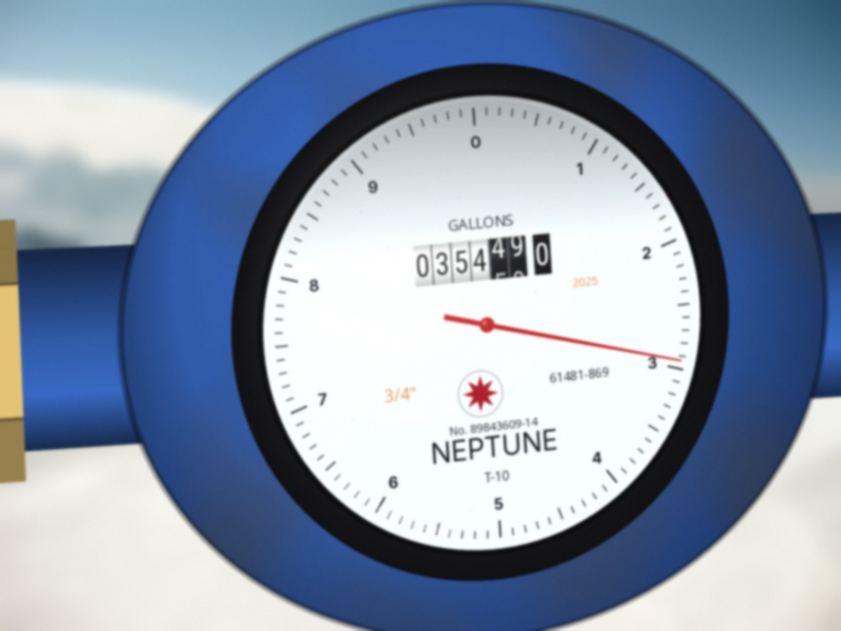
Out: 354492.9gal
